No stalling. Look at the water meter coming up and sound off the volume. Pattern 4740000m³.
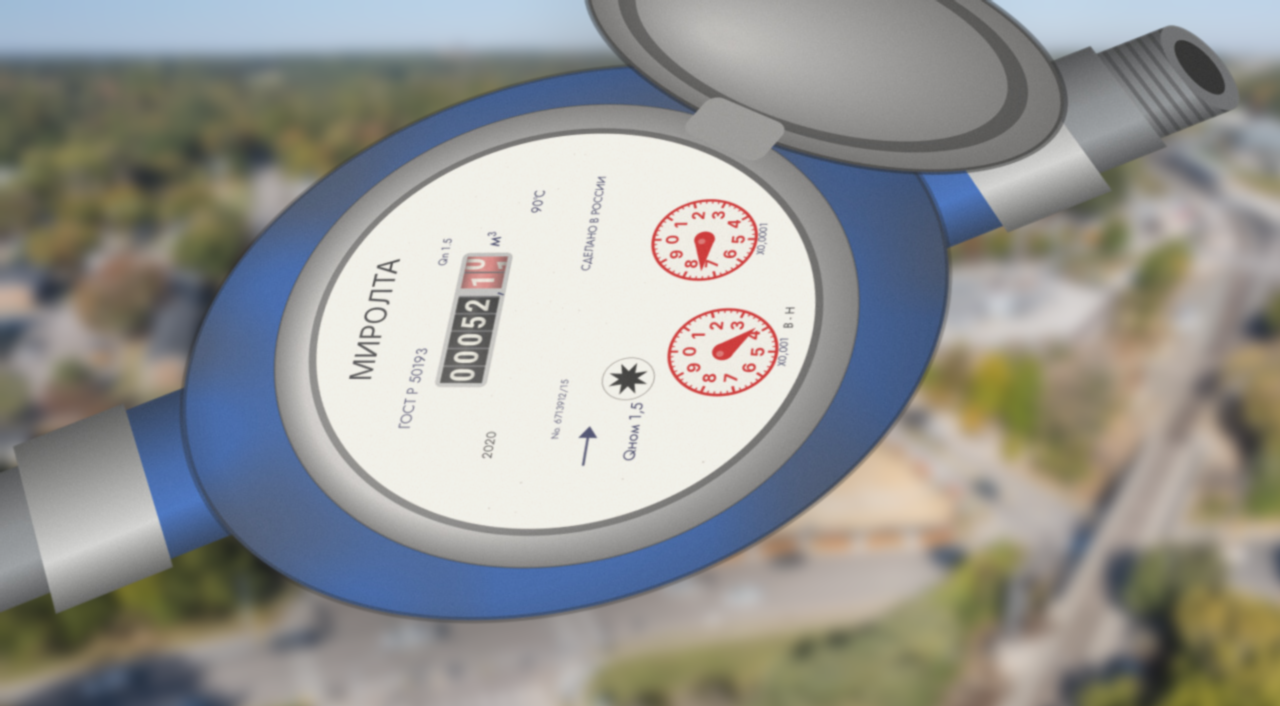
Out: 52.1037m³
